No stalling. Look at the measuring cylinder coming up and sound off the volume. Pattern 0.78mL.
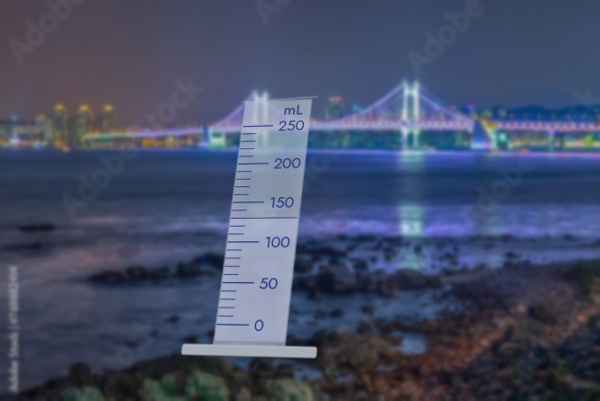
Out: 130mL
